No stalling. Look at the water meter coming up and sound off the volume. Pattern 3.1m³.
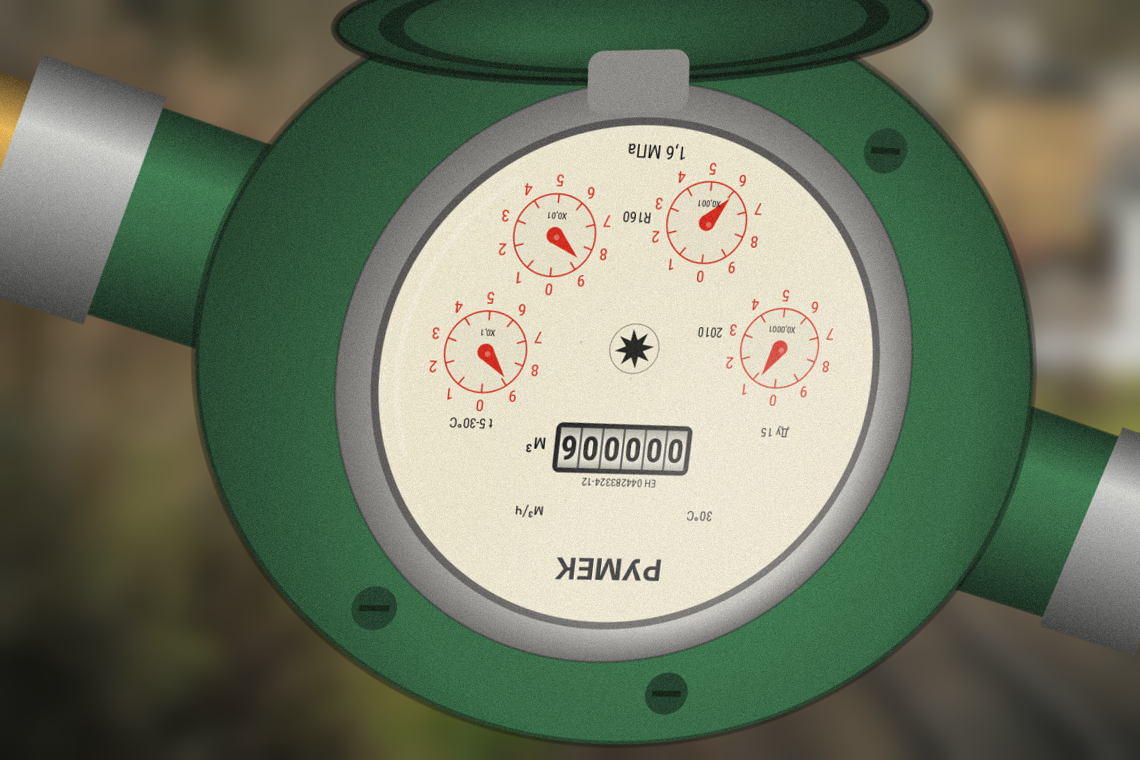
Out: 6.8860m³
